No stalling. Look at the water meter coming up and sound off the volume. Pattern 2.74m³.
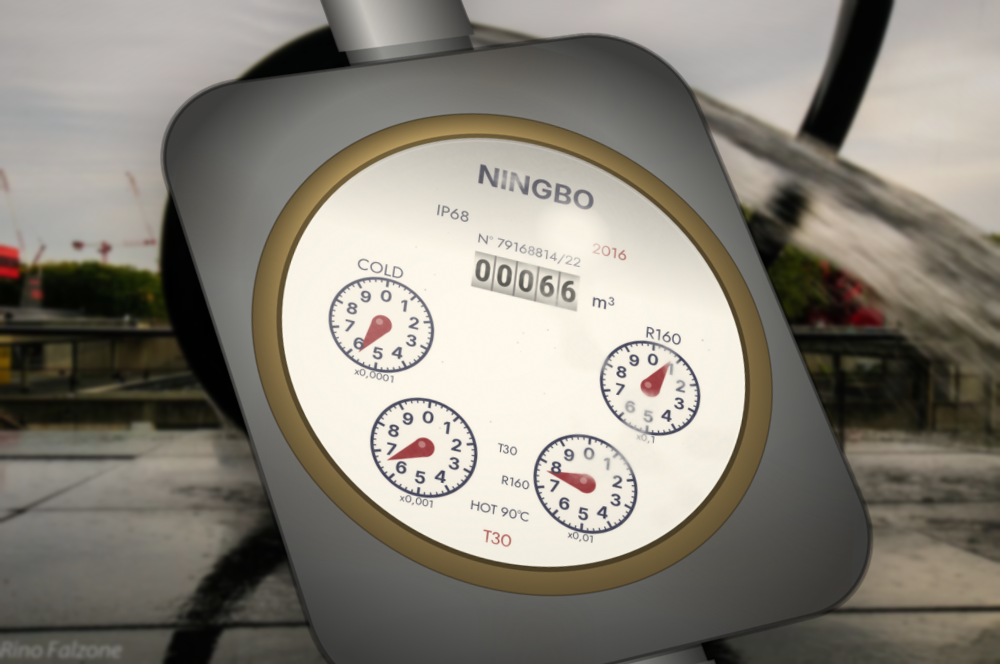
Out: 66.0765m³
